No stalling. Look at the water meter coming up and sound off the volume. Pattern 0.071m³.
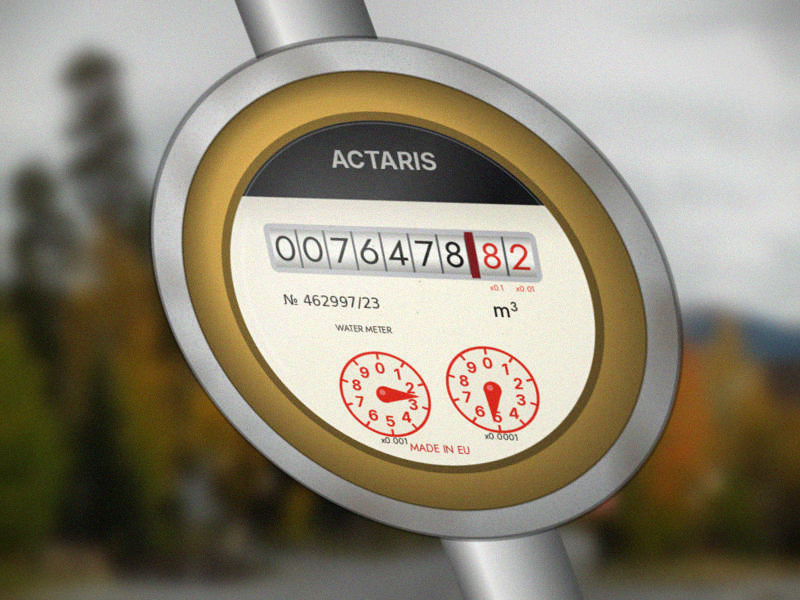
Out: 76478.8225m³
